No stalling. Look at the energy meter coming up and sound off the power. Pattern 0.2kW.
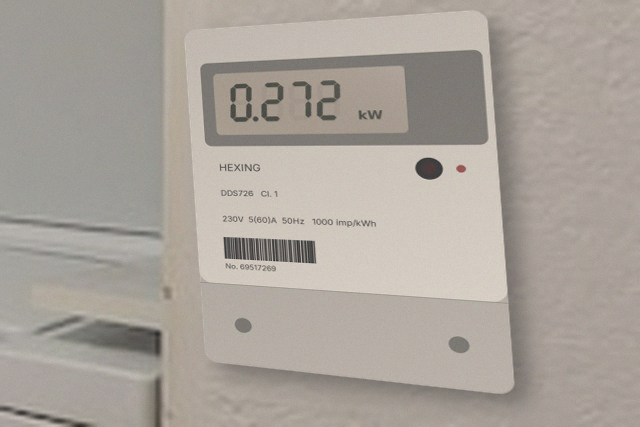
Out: 0.272kW
